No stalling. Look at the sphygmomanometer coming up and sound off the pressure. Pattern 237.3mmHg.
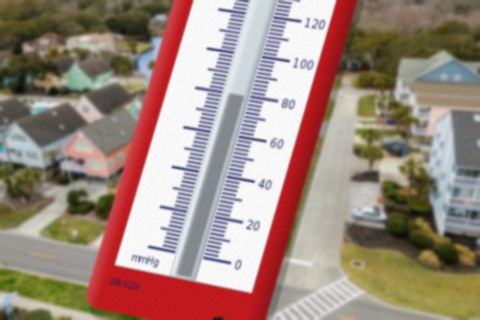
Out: 80mmHg
